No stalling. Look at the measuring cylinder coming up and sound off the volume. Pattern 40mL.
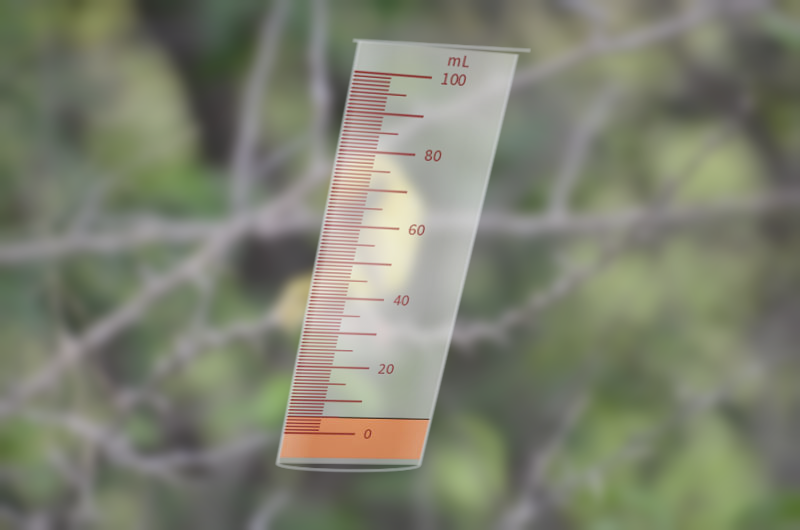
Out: 5mL
